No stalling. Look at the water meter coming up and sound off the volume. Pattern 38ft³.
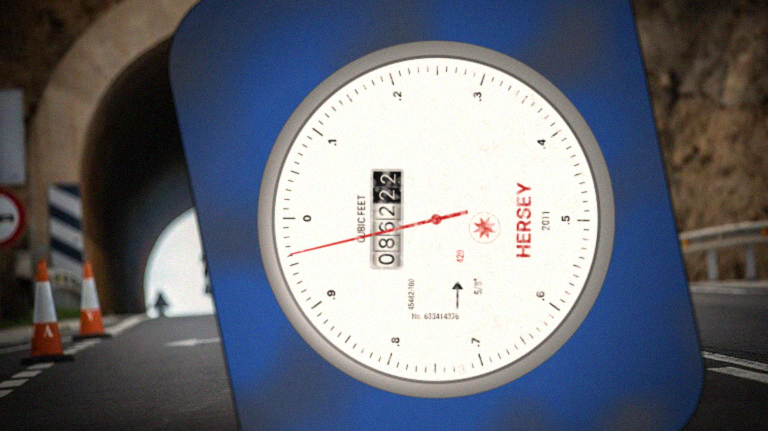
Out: 86221.96ft³
